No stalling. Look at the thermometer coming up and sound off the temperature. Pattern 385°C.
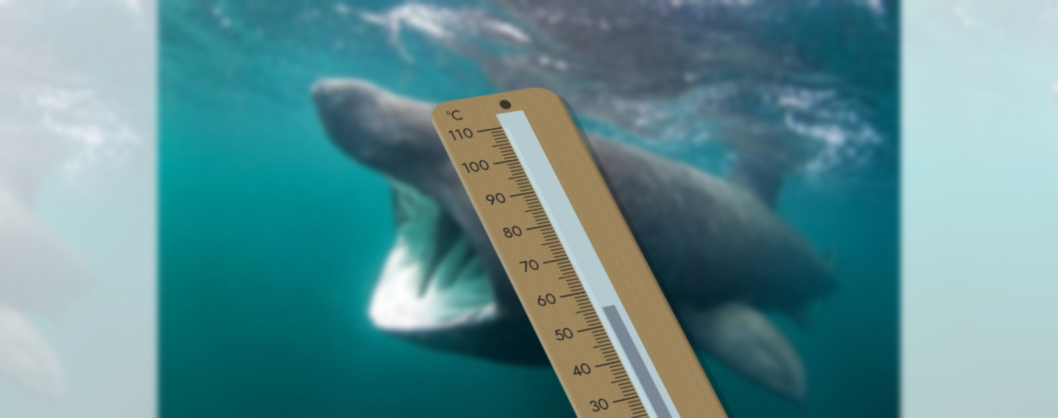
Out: 55°C
